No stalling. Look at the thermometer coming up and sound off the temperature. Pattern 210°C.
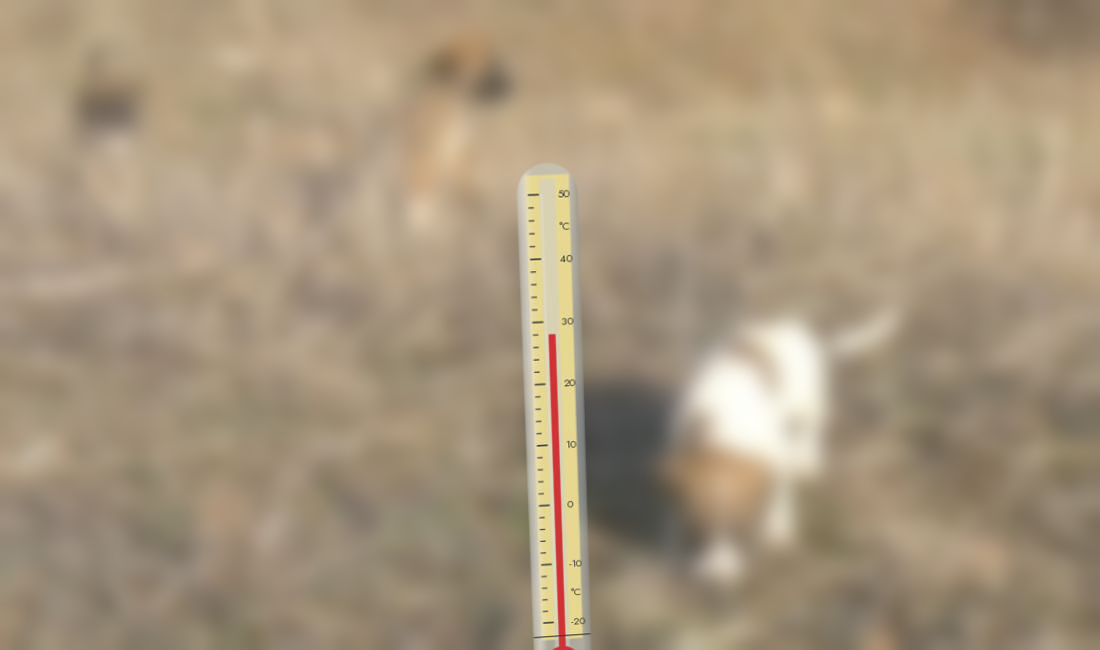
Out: 28°C
